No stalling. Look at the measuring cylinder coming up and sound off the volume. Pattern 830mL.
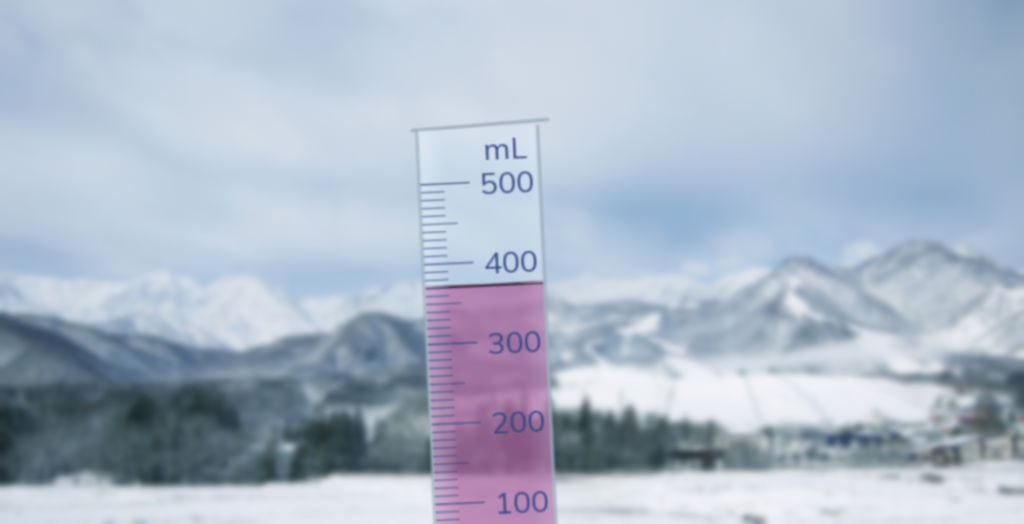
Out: 370mL
